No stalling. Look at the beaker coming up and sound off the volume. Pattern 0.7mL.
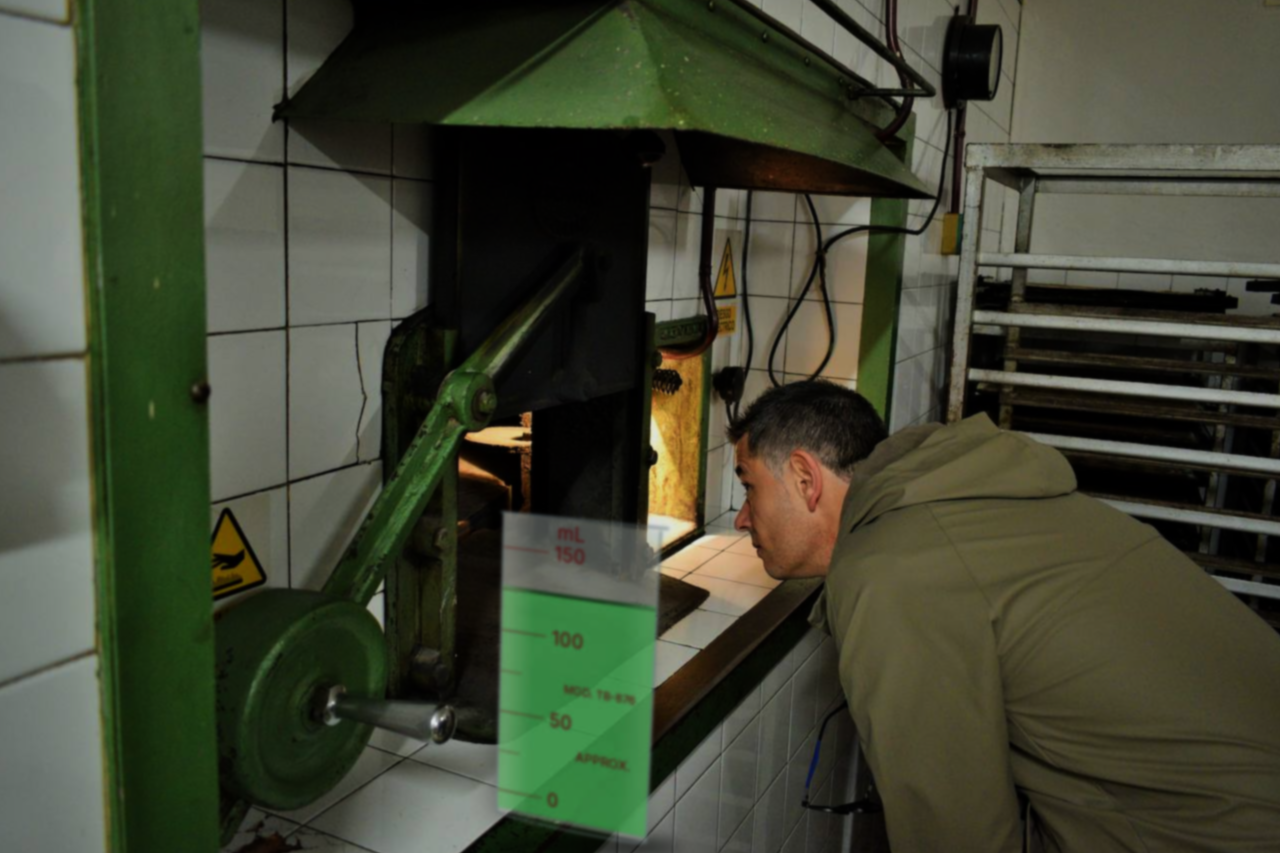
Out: 125mL
